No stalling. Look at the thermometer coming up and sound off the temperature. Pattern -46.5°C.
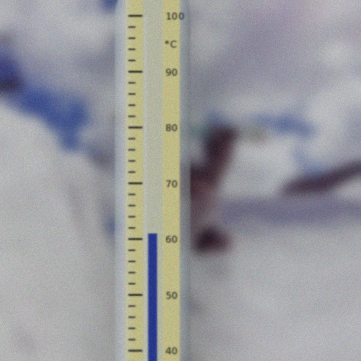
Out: 61°C
